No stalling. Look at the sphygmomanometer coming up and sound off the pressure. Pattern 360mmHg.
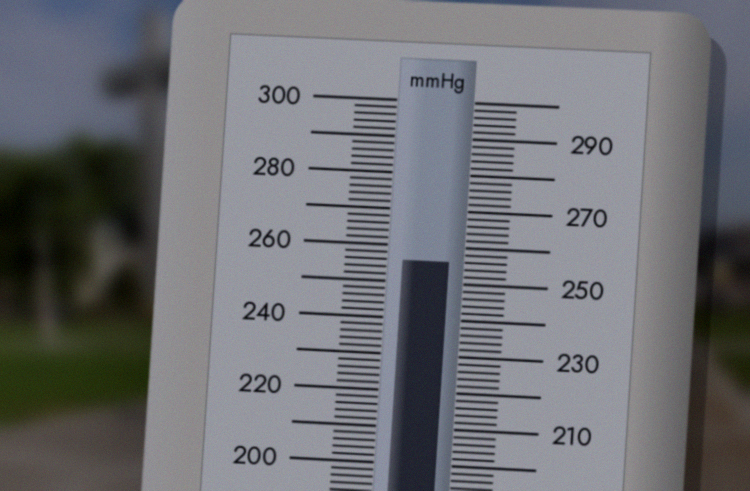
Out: 256mmHg
